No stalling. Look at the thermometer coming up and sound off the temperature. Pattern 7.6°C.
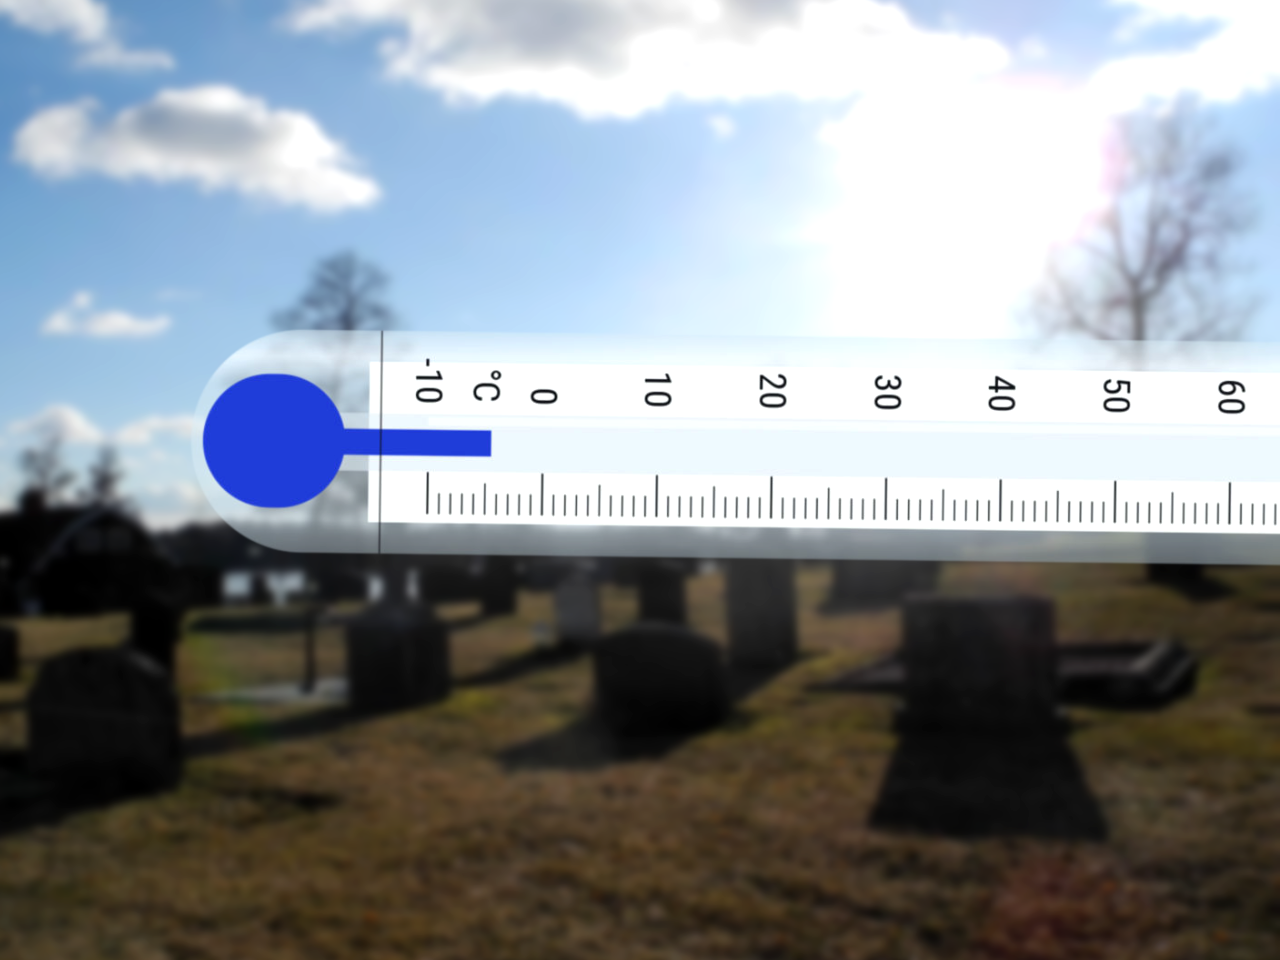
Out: -4.5°C
